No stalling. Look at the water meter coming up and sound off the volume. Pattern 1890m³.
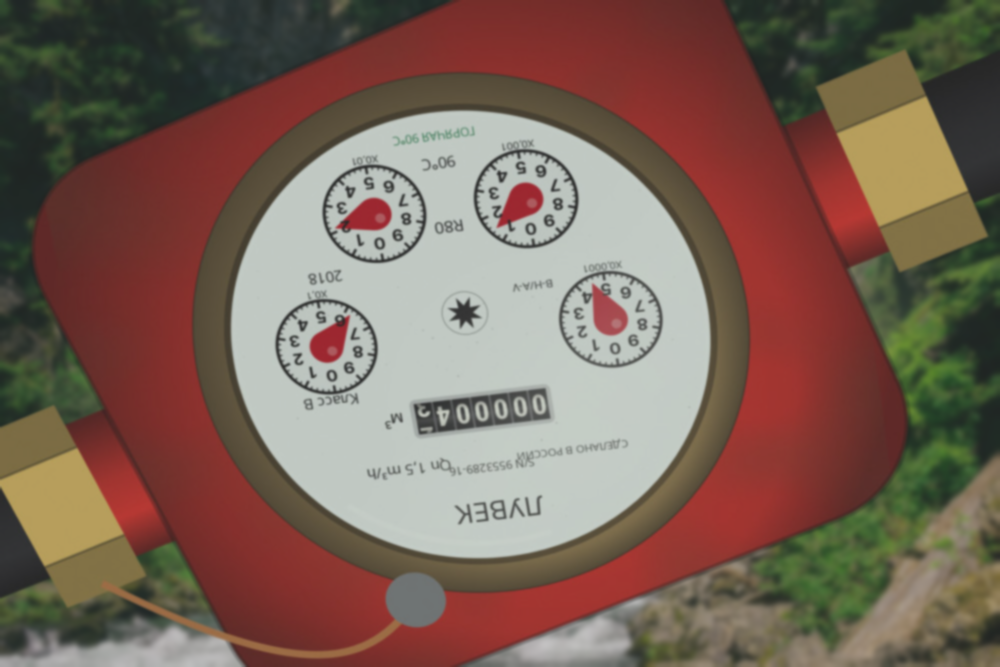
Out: 42.6214m³
